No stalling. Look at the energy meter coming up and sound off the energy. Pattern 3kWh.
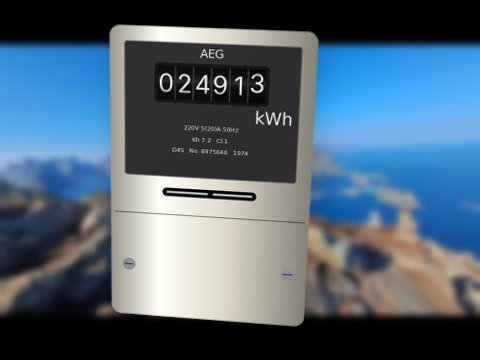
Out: 24913kWh
